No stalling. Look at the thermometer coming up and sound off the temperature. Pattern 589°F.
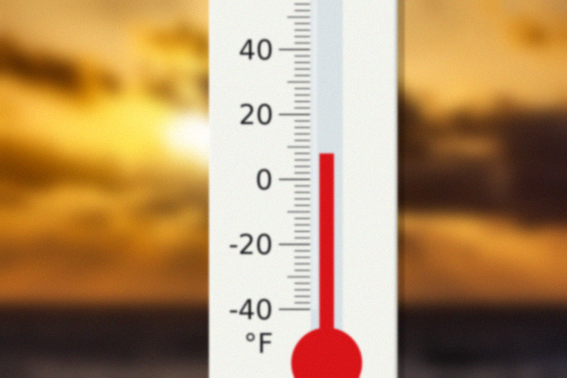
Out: 8°F
